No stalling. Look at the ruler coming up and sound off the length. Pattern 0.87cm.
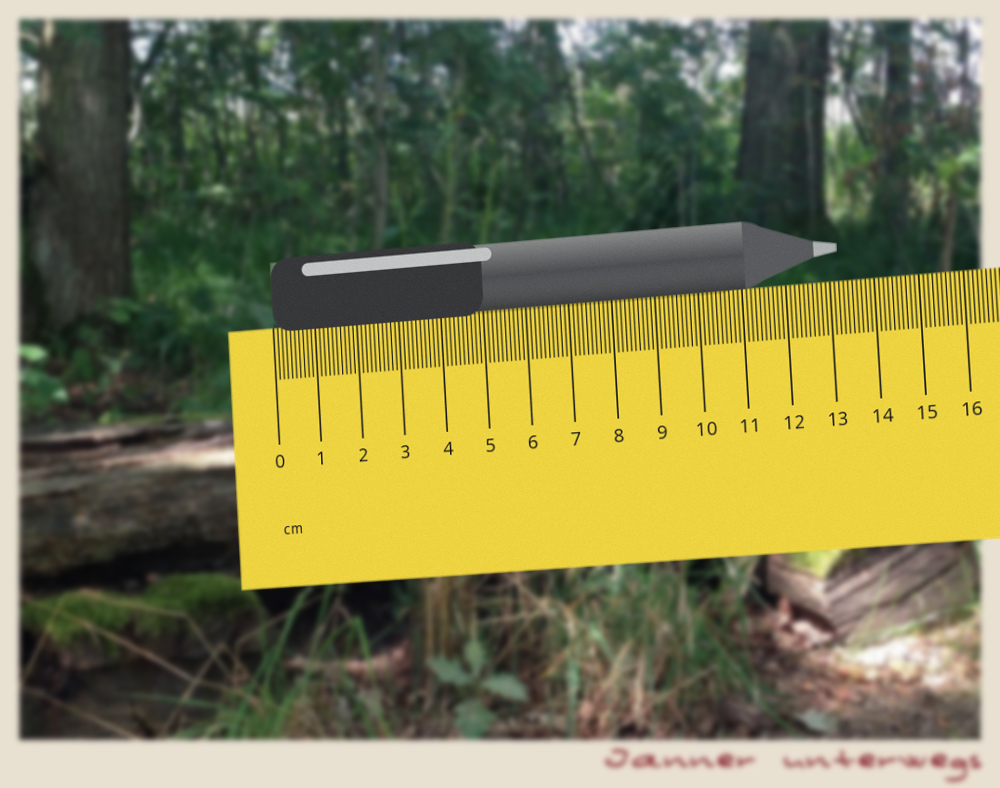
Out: 13.2cm
